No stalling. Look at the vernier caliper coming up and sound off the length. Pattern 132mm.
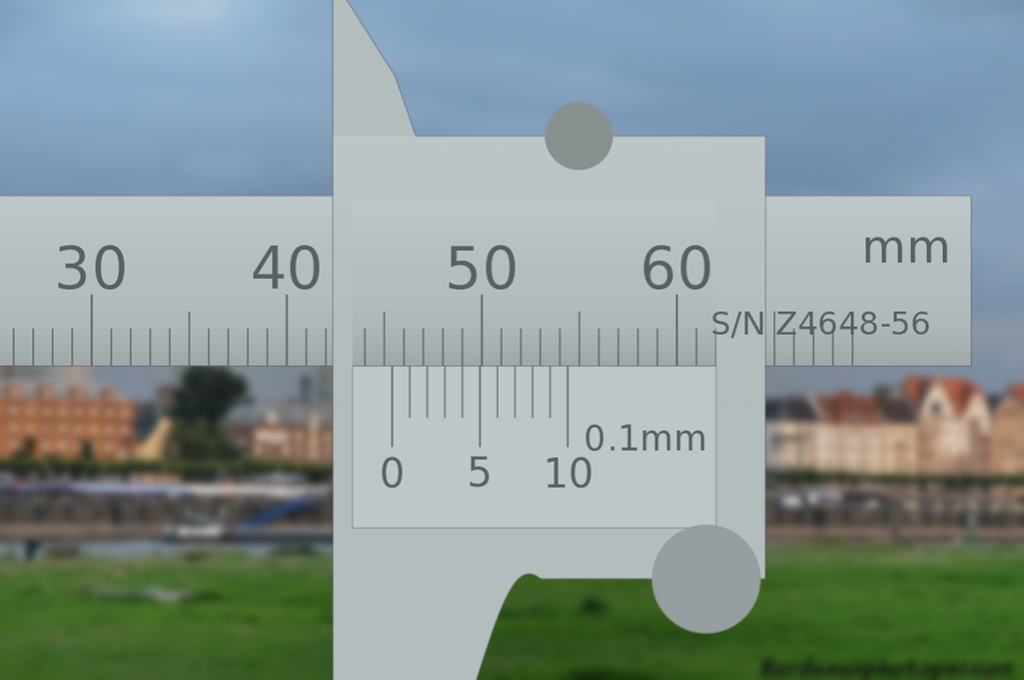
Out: 45.4mm
